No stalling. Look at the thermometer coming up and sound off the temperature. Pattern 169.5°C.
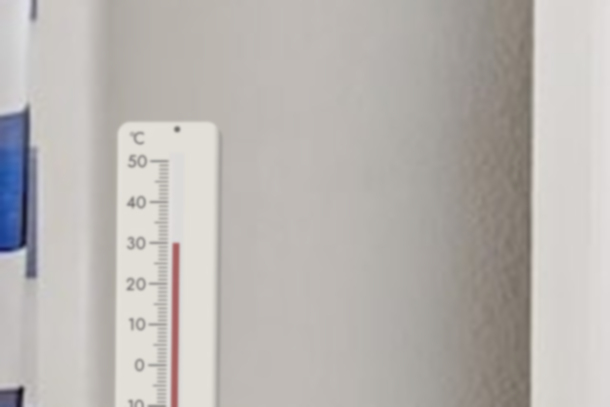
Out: 30°C
